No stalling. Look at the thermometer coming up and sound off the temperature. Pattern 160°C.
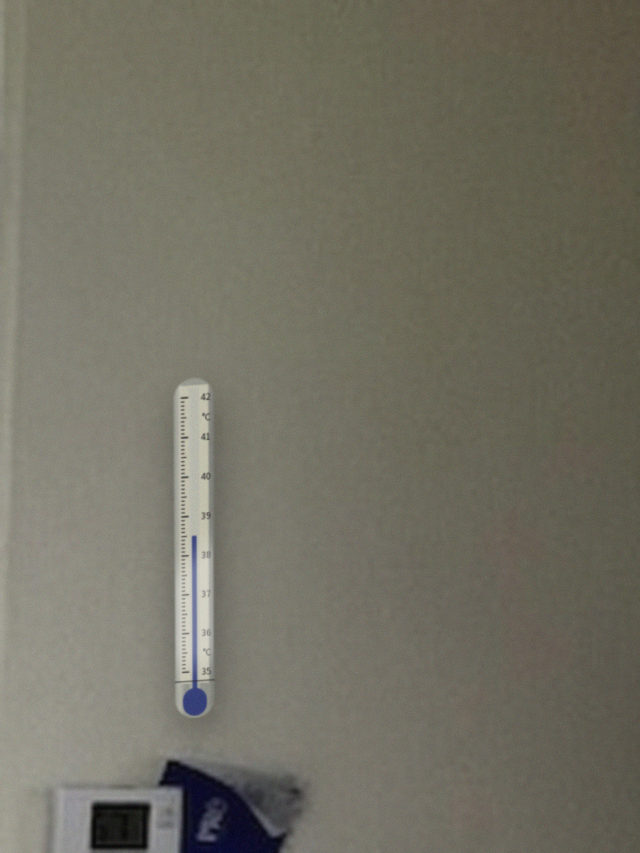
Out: 38.5°C
